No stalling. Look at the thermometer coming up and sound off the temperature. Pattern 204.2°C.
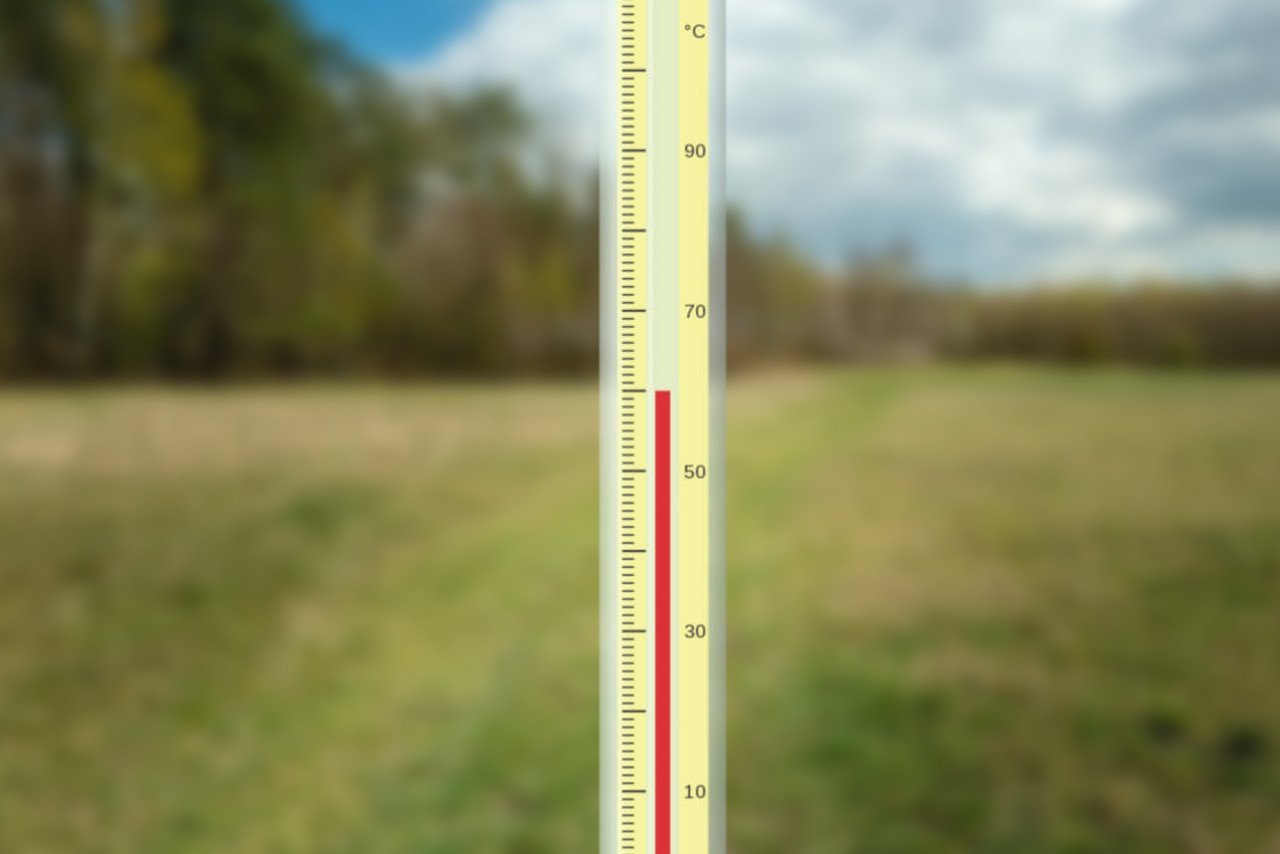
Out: 60°C
